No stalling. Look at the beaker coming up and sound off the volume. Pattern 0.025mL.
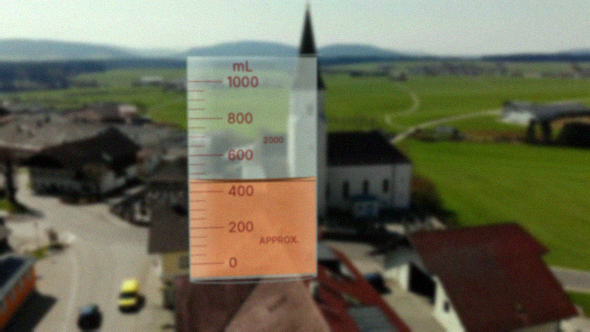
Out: 450mL
